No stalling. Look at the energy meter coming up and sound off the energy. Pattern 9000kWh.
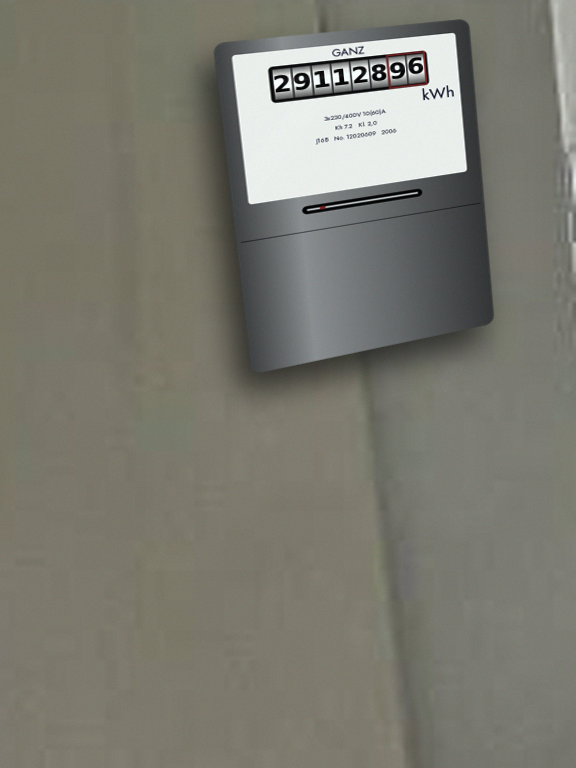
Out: 291128.96kWh
